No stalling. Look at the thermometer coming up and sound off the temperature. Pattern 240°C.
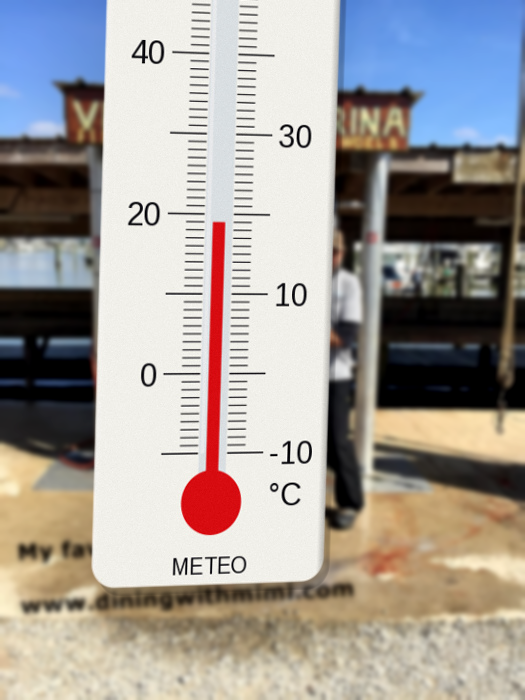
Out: 19°C
